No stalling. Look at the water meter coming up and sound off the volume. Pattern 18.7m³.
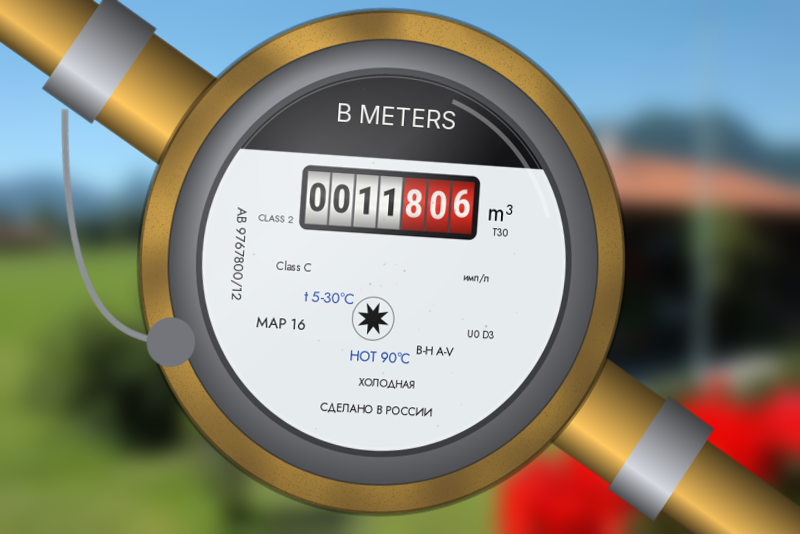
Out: 11.806m³
